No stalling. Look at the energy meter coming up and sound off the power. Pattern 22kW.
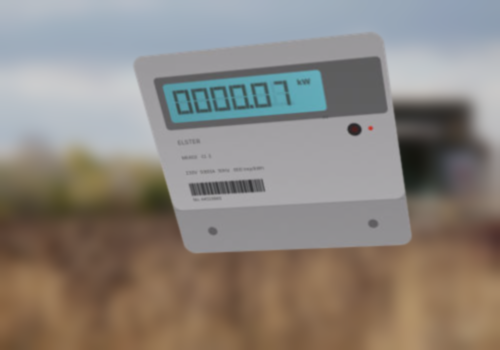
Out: 0.07kW
